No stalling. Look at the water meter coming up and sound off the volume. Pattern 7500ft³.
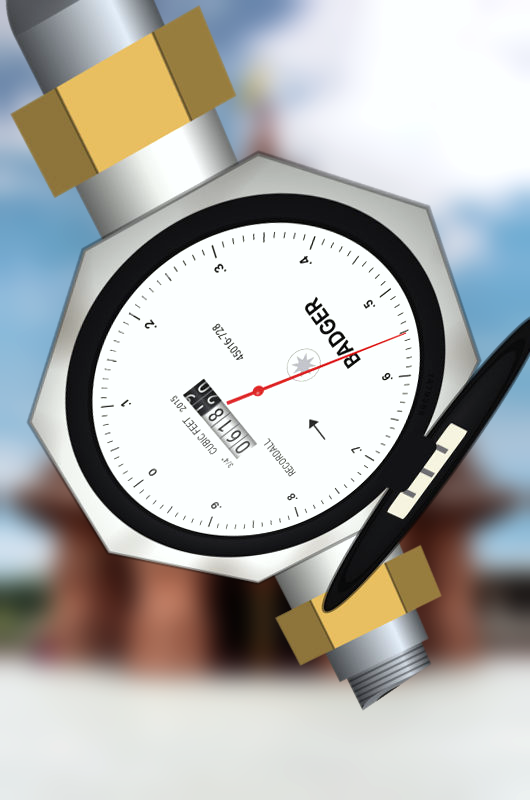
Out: 61819.55ft³
